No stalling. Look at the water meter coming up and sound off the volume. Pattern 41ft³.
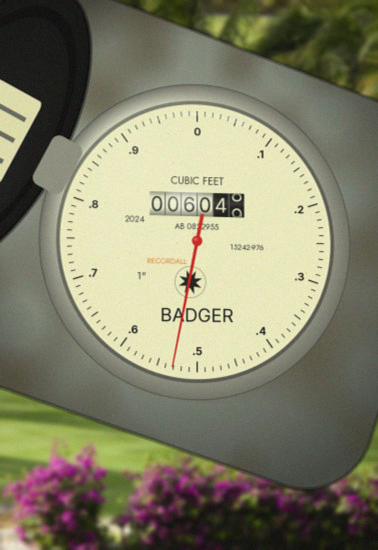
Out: 6048.53ft³
